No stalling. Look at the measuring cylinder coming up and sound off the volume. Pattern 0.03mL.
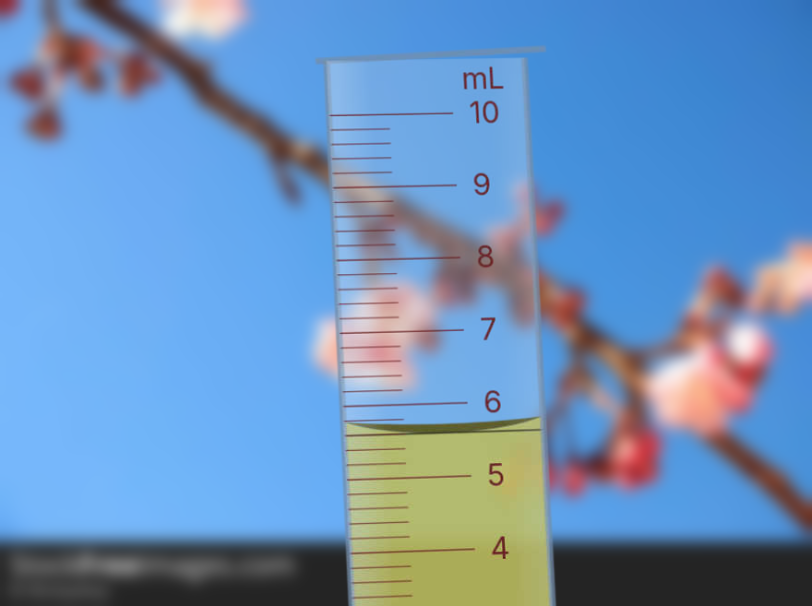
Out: 5.6mL
